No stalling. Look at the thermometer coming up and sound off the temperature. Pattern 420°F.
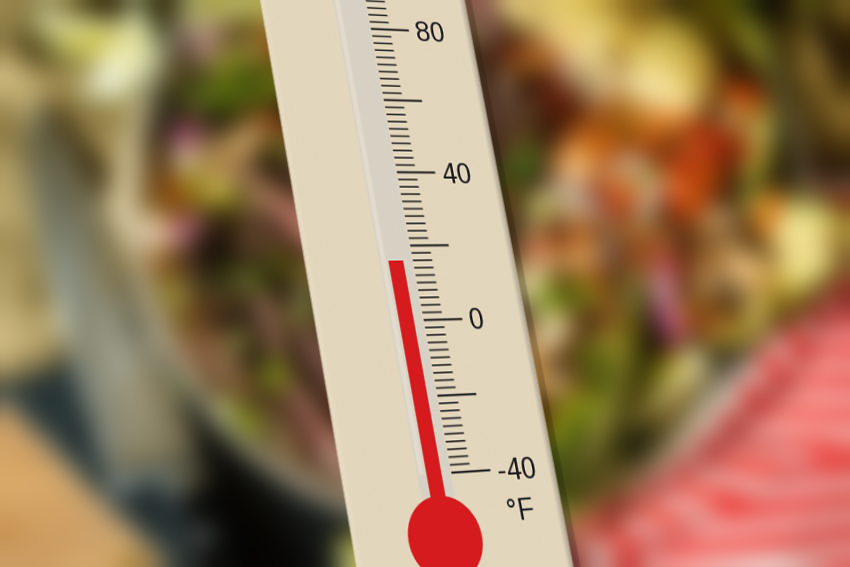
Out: 16°F
